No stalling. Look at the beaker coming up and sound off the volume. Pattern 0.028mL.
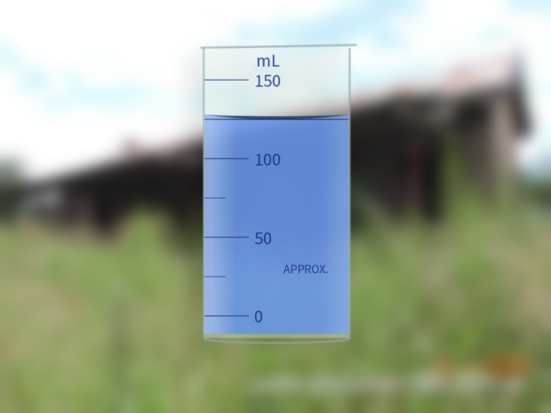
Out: 125mL
